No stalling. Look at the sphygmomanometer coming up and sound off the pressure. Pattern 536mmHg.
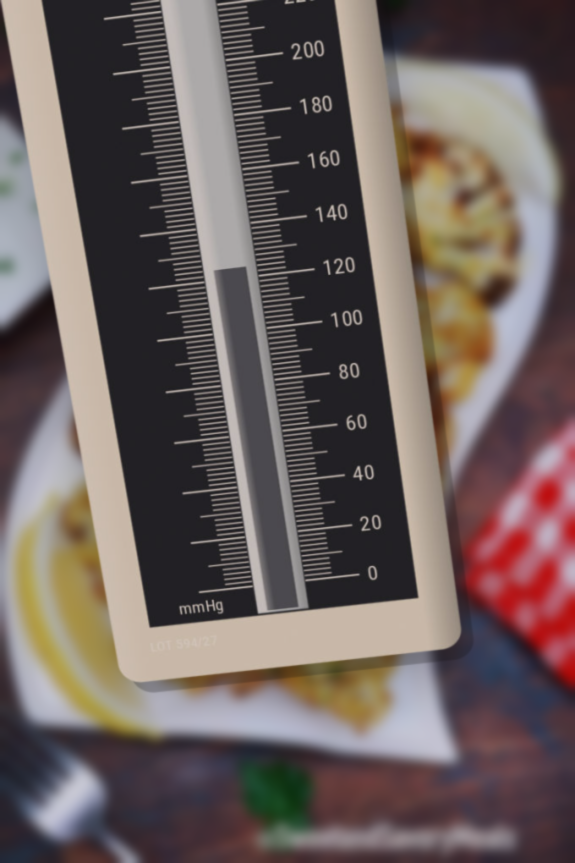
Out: 124mmHg
